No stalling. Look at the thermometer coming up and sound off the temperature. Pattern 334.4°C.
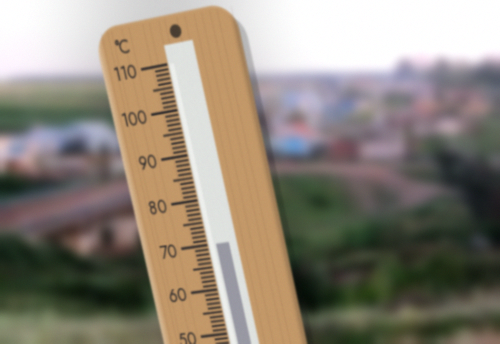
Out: 70°C
